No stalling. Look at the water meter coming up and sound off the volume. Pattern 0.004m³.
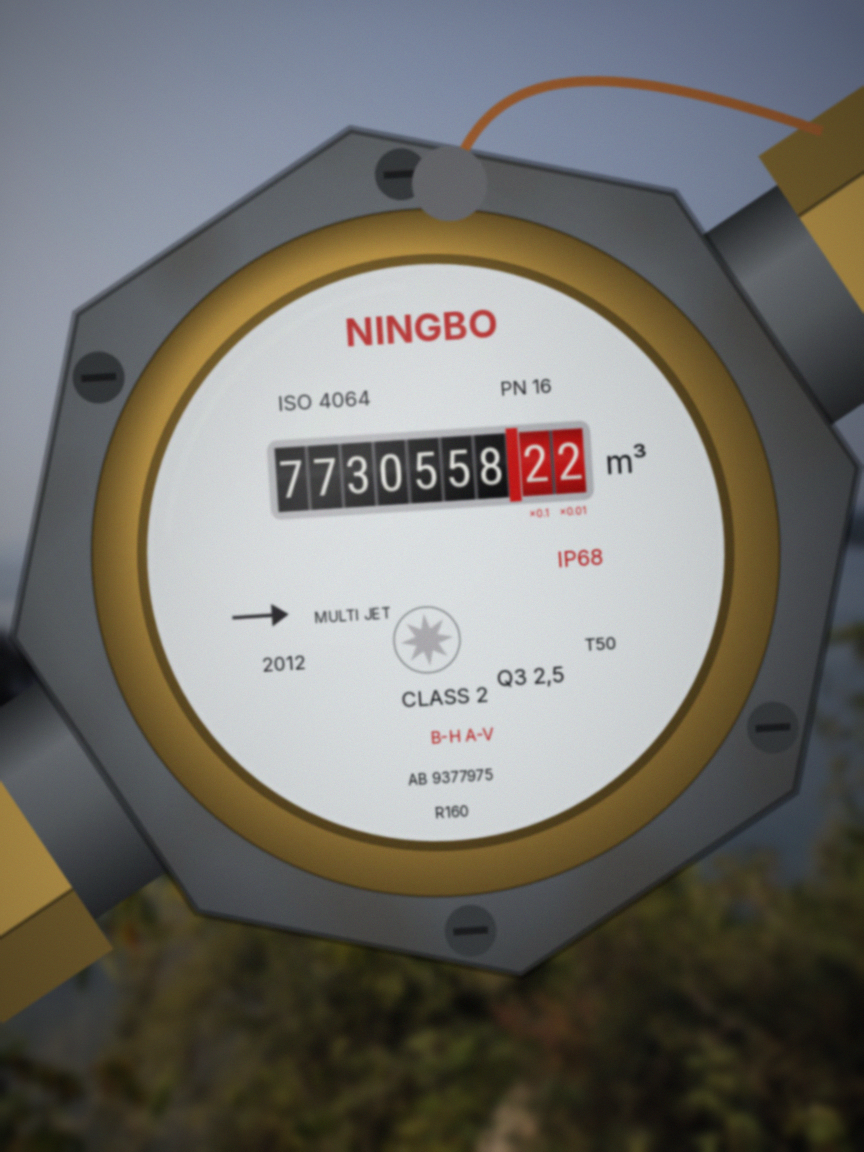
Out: 7730558.22m³
